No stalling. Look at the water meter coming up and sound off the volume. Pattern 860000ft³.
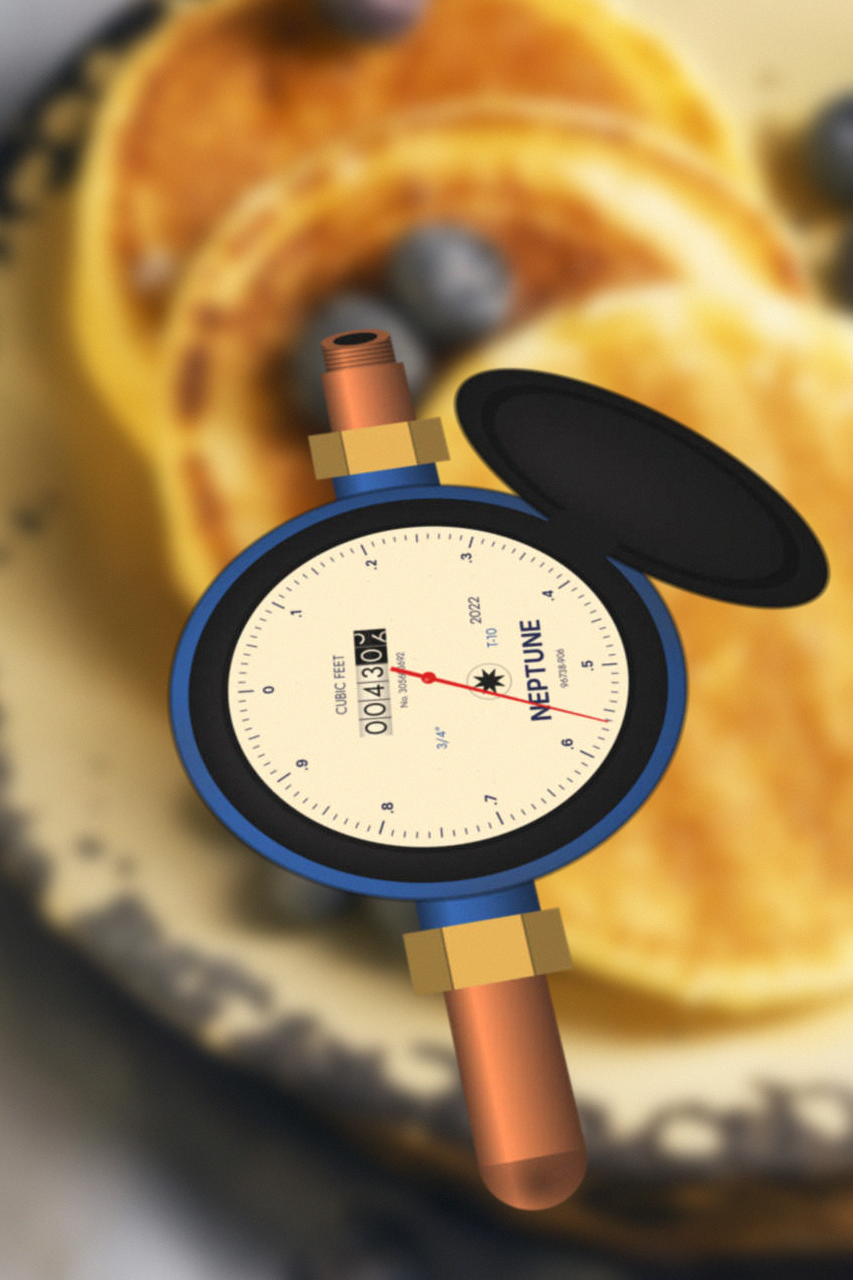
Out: 4305.56ft³
